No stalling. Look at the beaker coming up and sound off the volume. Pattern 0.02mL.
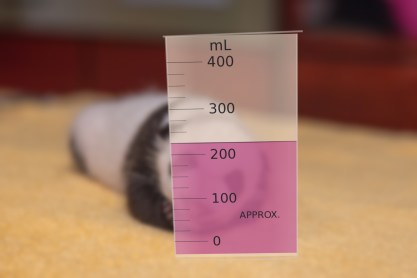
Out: 225mL
